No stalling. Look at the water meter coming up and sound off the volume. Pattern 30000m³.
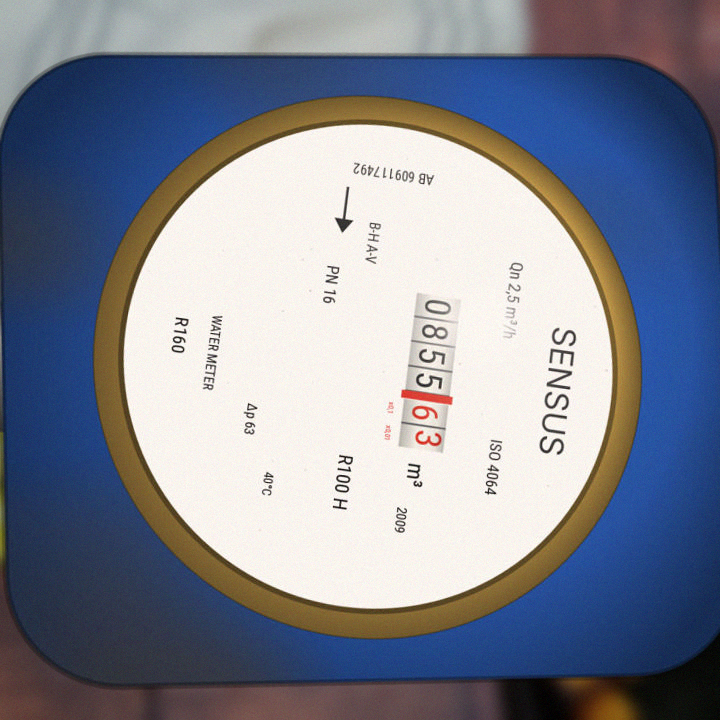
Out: 855.63m³
